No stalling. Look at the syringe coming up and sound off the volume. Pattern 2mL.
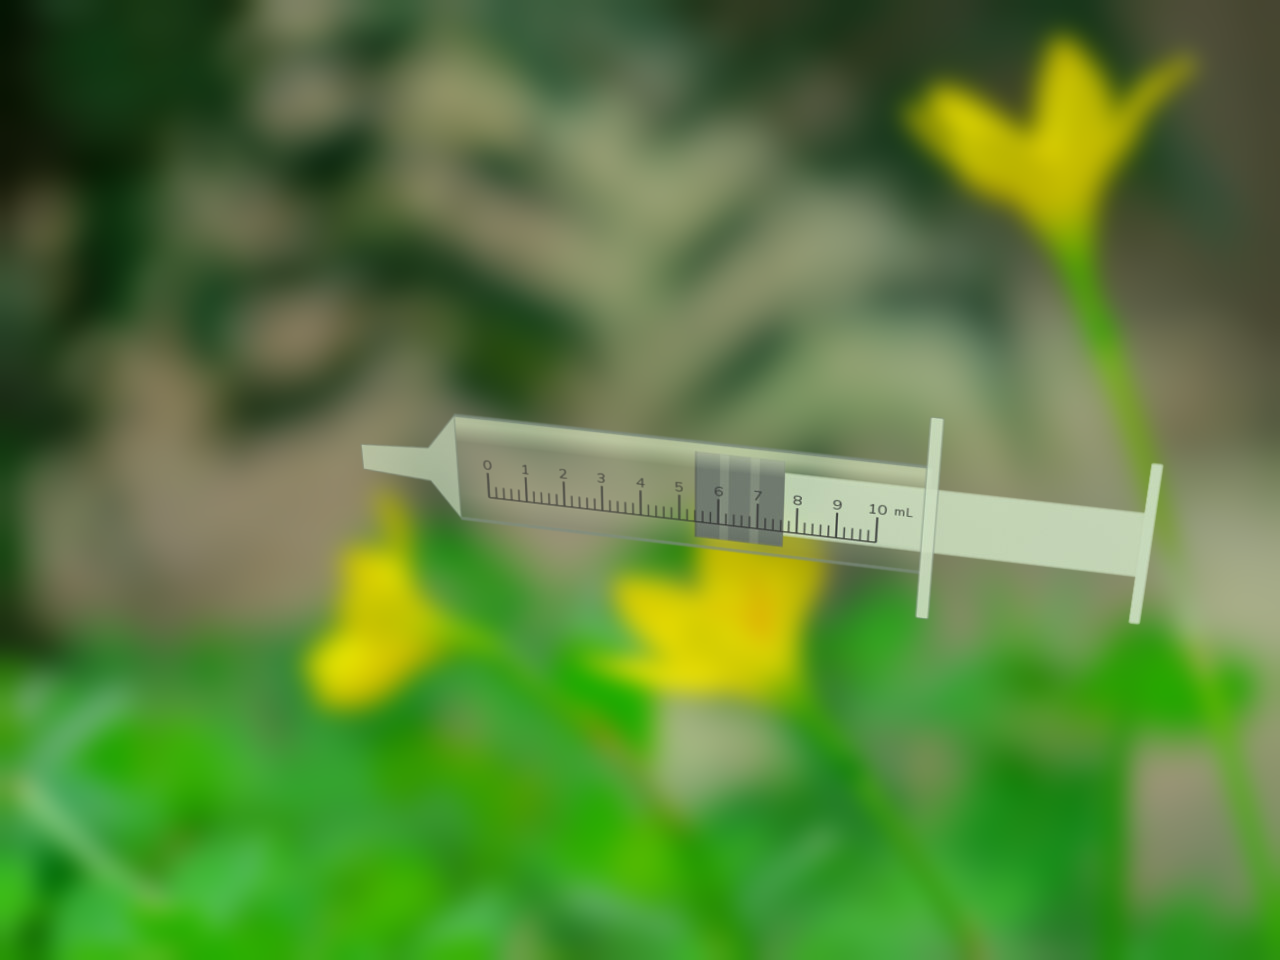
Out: 5.4mL
